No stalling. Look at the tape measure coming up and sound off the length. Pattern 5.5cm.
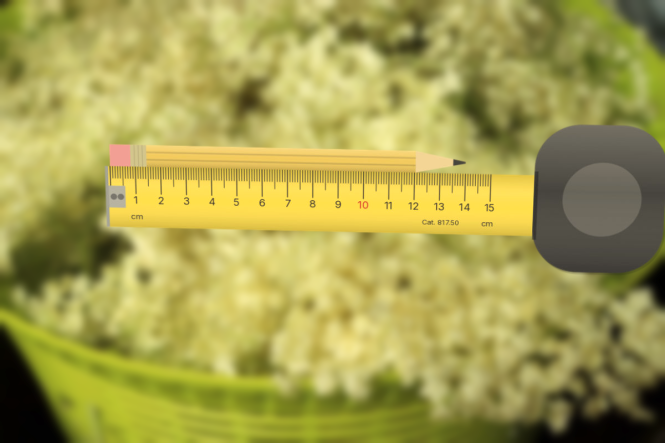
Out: 14cm
